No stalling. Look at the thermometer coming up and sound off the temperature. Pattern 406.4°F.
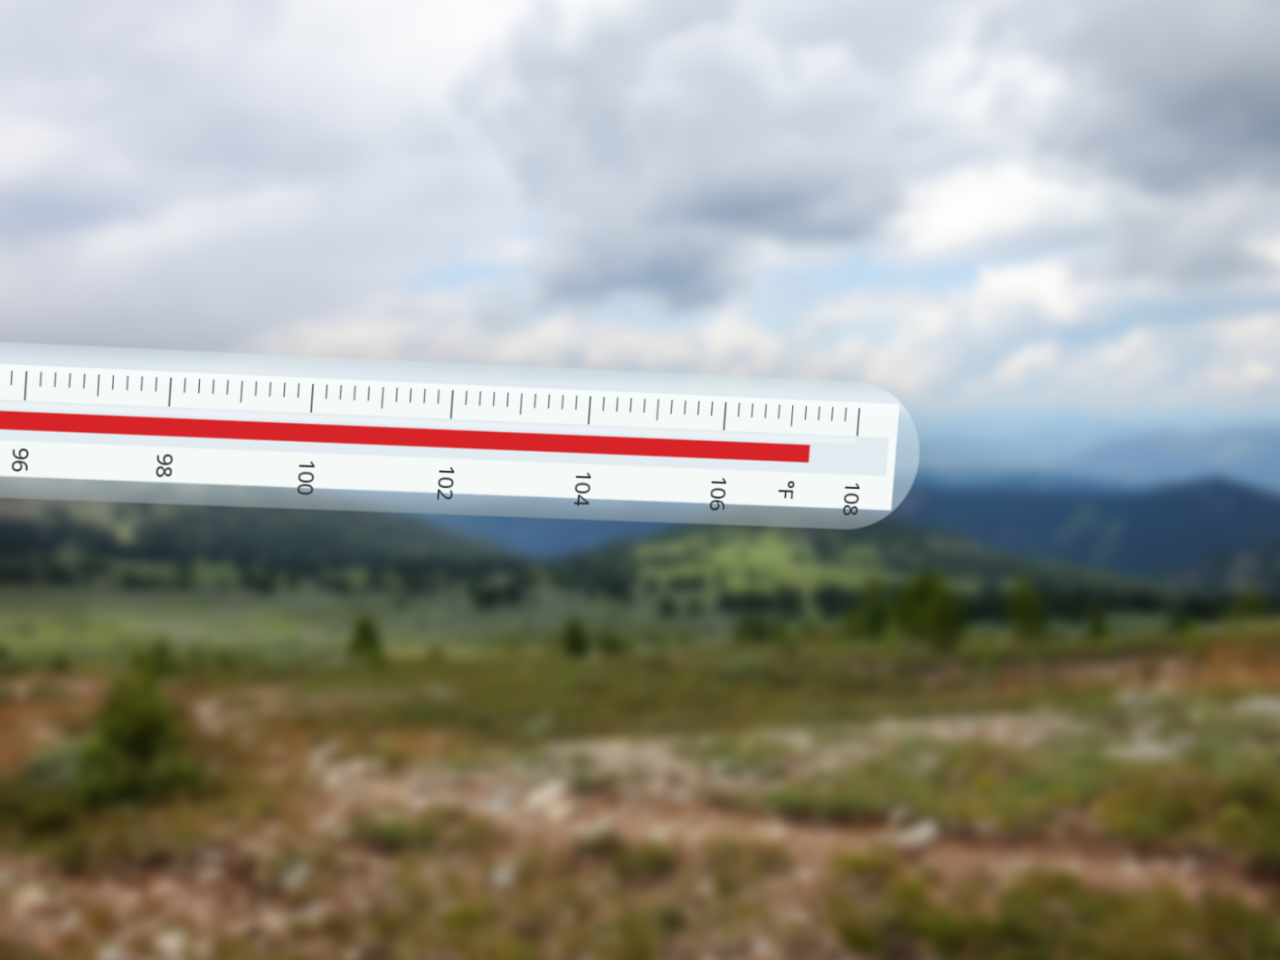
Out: 107.3°F
